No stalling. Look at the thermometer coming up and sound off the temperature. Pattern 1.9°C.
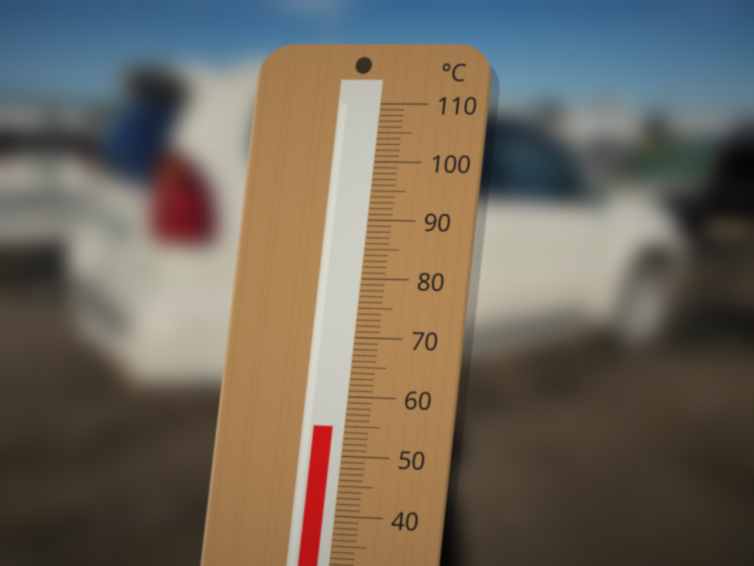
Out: 55°C
